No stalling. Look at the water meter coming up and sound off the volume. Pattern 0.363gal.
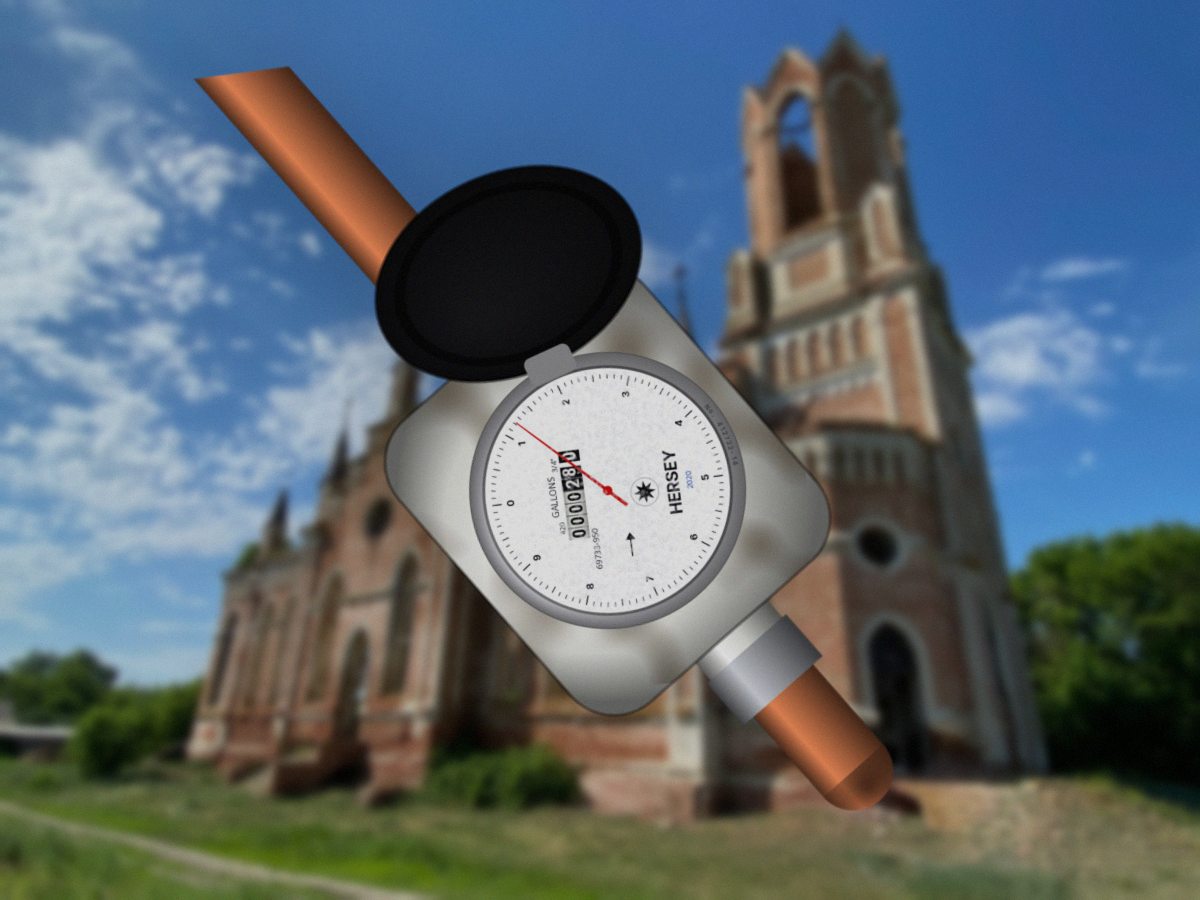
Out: 281.2gal
